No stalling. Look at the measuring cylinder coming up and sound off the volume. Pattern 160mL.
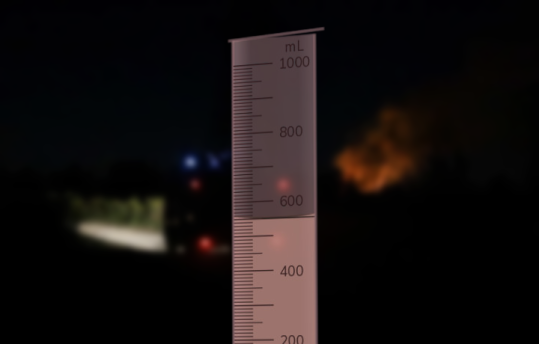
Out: 550mL
